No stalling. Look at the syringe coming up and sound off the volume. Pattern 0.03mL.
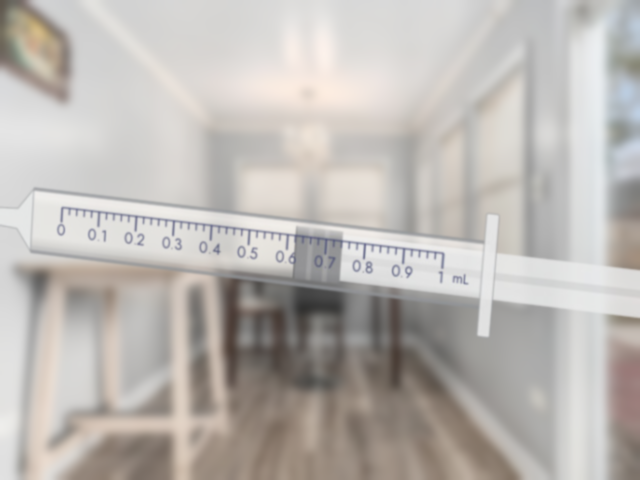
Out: 0.62mL
